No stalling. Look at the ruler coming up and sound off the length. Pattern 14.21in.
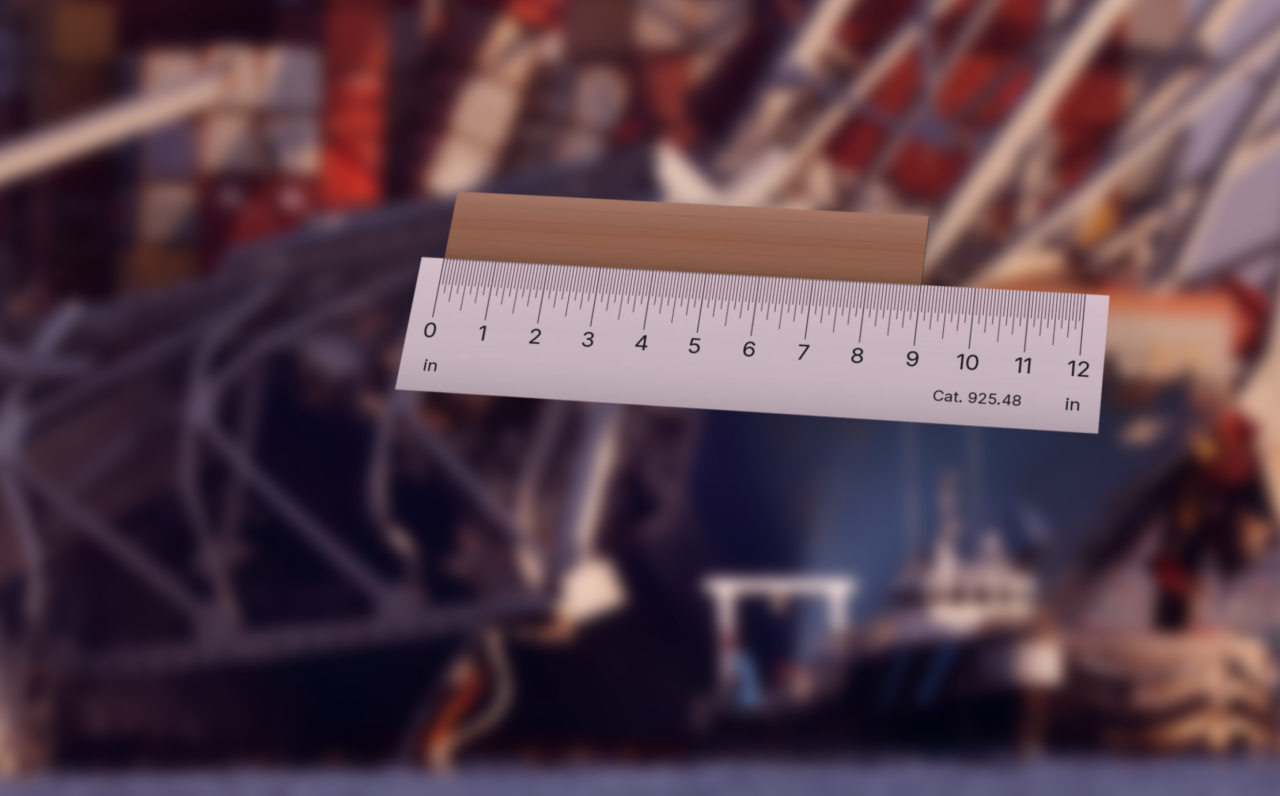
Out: 9in
